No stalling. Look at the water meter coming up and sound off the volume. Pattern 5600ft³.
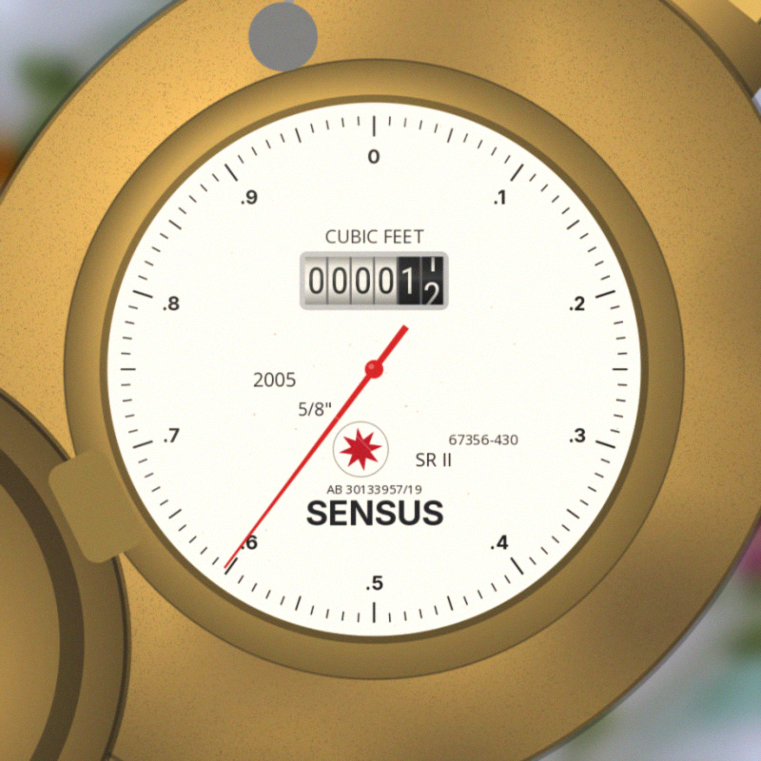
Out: 11.60ft³
